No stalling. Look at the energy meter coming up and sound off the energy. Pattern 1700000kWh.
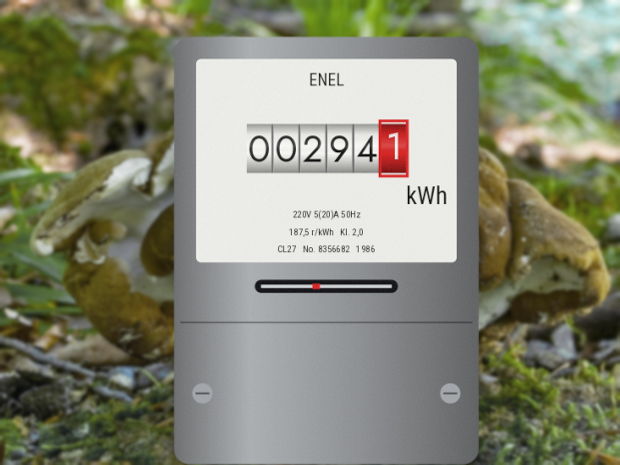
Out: 294.1kWh
